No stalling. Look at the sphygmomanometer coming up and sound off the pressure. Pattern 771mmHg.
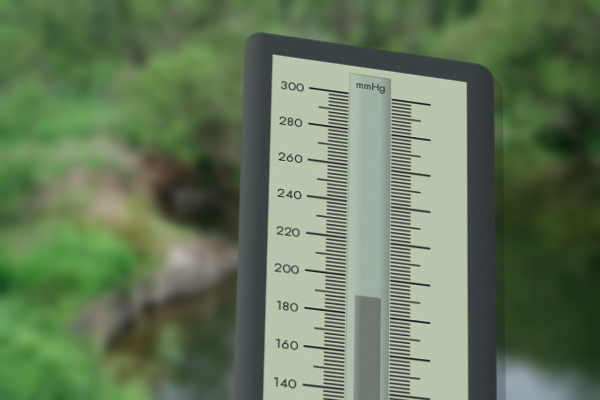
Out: 190mmHg
